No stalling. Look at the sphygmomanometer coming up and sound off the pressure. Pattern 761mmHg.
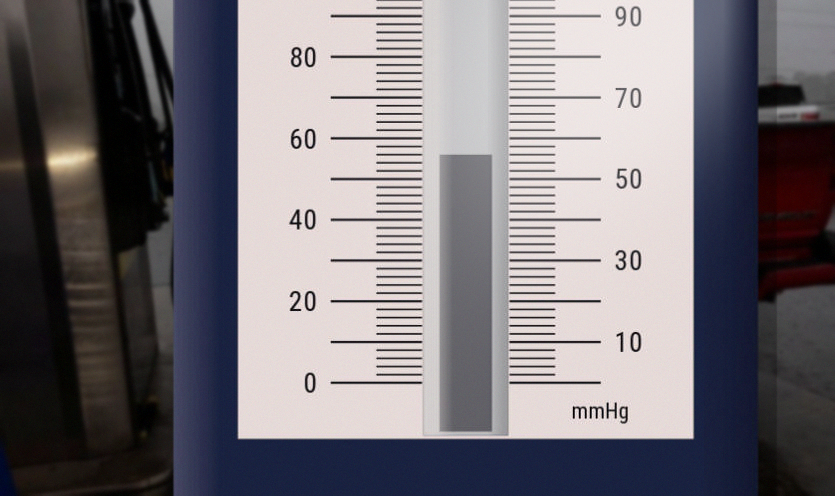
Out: 56mmHg
